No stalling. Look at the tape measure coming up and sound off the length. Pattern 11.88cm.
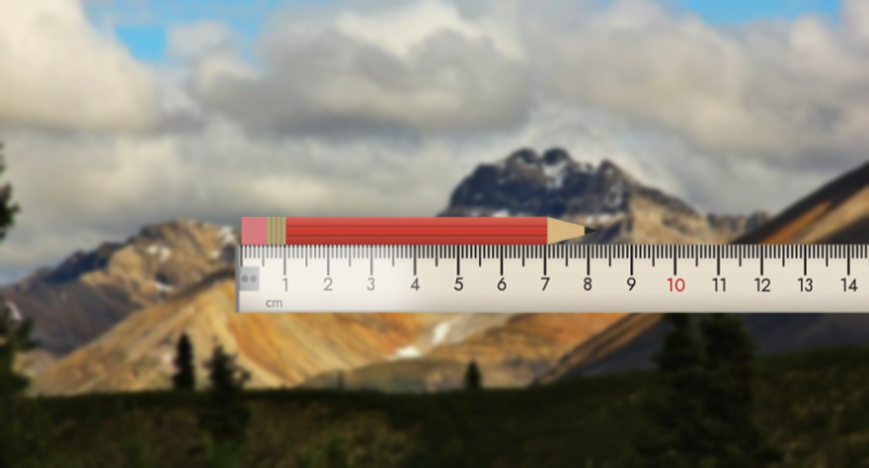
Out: 8.2cm
